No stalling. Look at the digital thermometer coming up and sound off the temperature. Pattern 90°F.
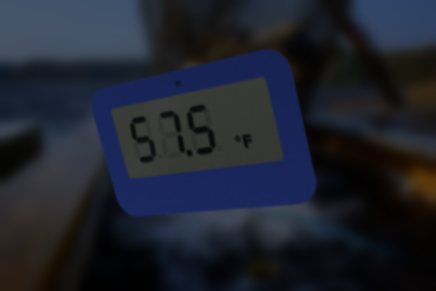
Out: 57.5°F
